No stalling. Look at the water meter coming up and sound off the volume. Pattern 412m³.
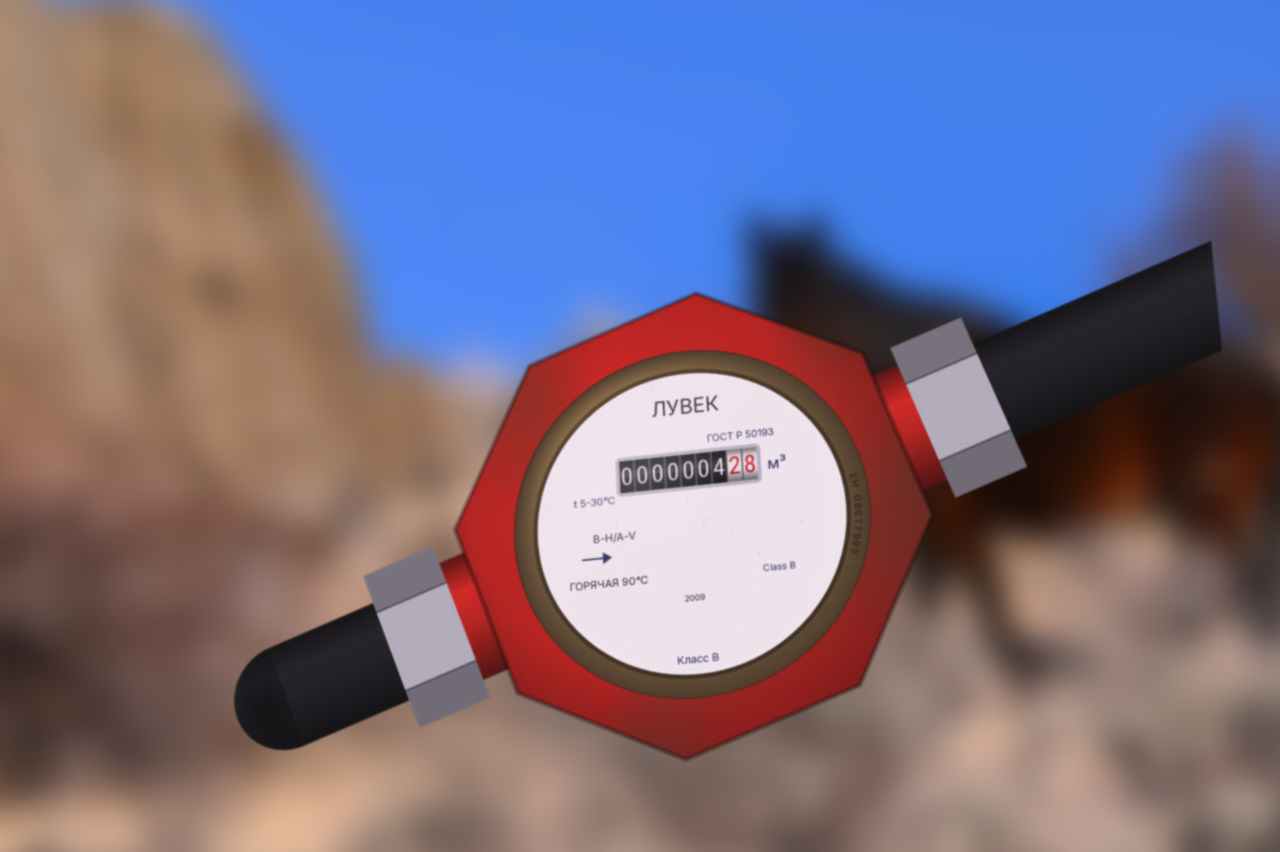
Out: 4.28m³
